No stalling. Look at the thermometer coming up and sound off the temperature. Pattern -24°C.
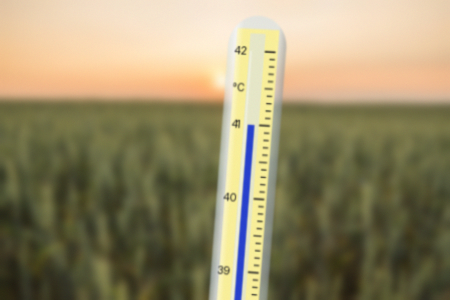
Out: 41°C
